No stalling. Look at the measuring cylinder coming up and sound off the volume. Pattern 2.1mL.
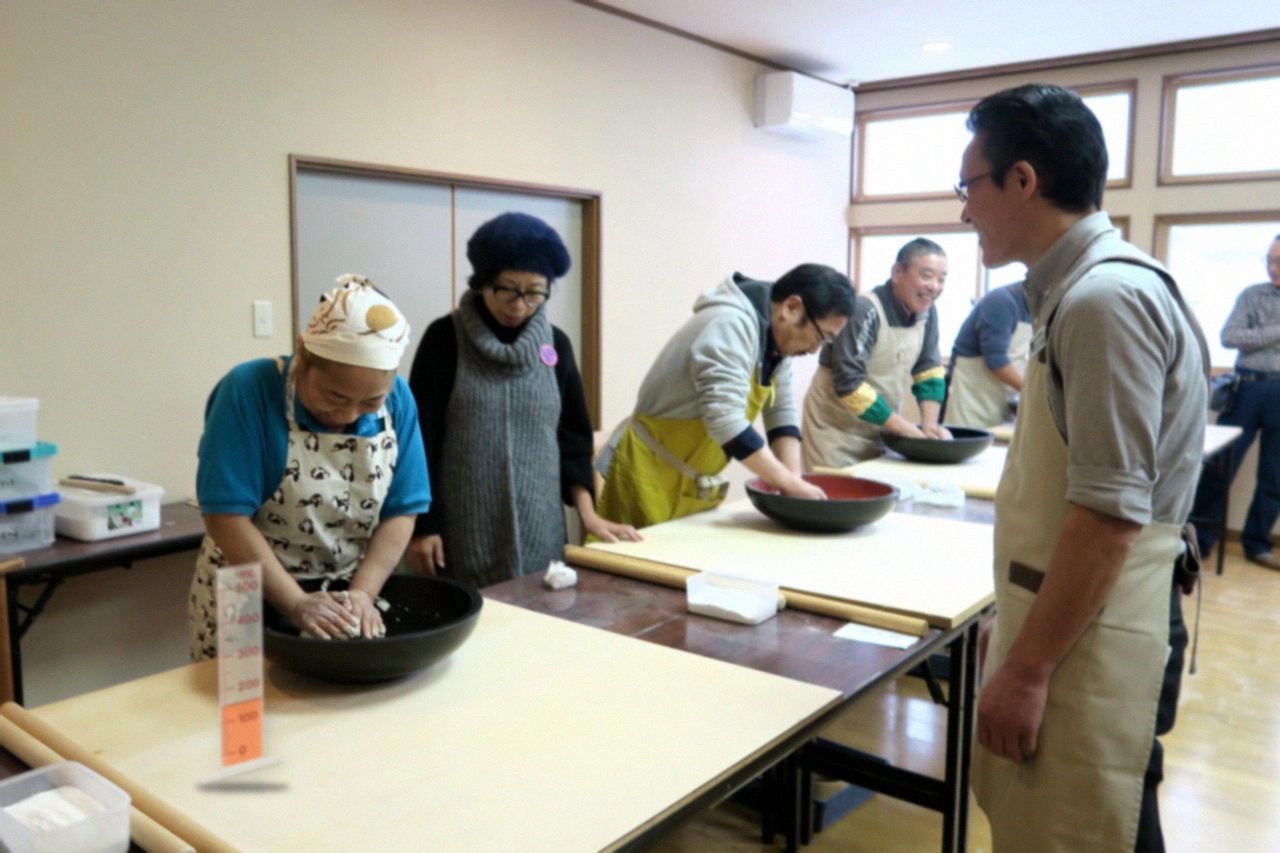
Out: 150mL
